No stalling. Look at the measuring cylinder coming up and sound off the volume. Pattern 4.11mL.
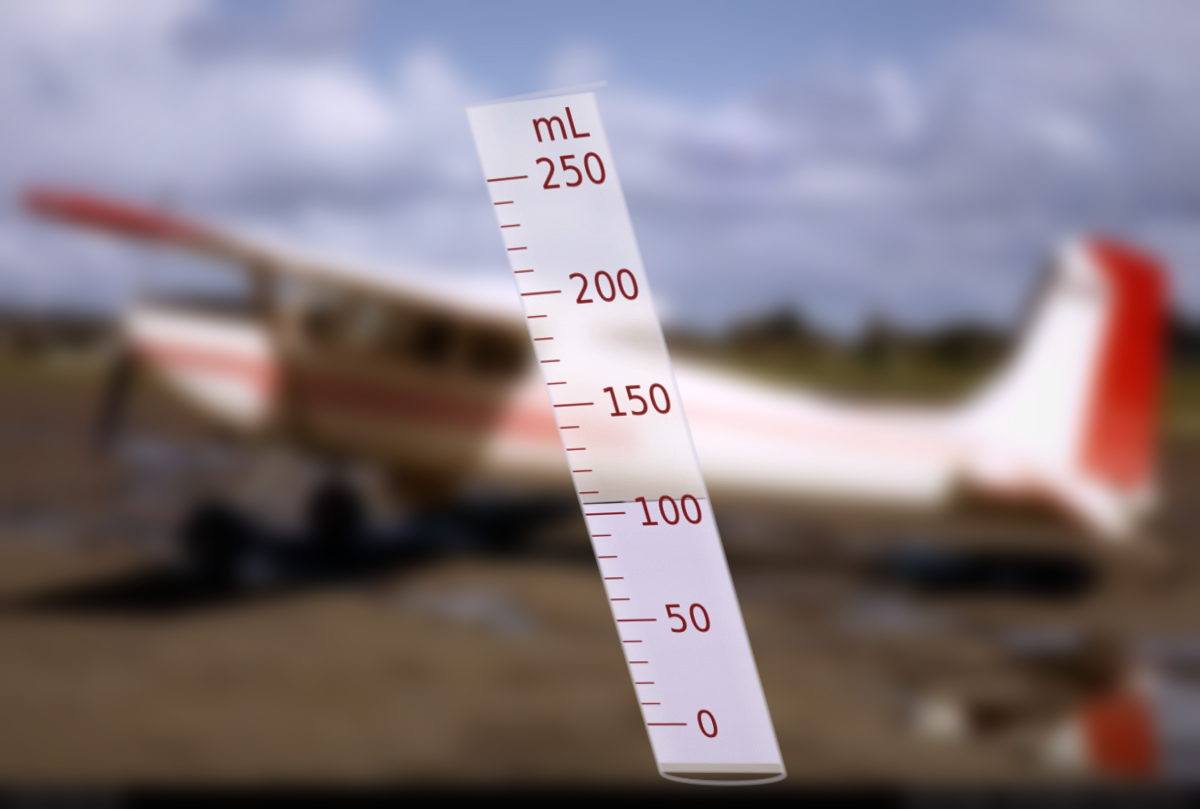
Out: 105mL
